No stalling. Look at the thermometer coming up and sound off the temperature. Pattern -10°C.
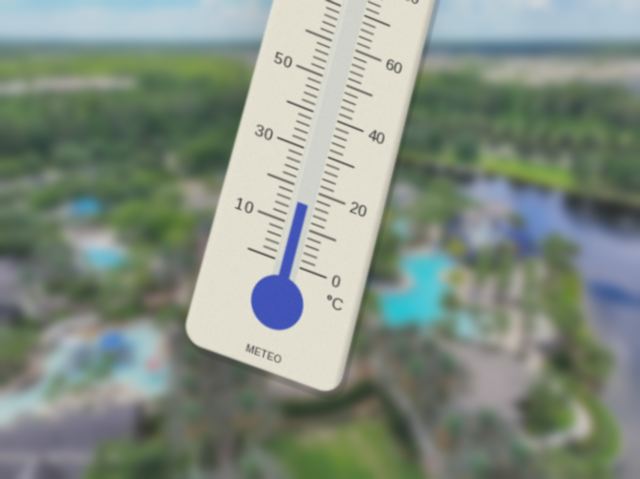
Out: 16°C
